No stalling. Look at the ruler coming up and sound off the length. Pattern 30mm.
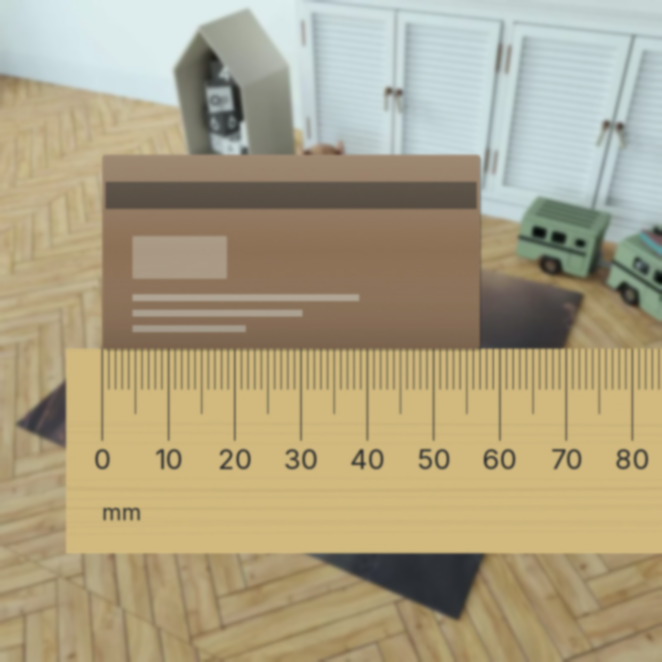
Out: 57mm
